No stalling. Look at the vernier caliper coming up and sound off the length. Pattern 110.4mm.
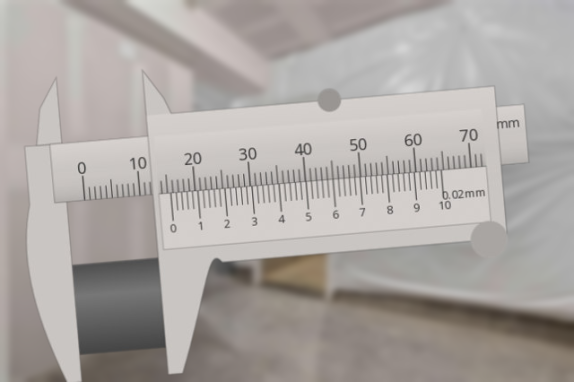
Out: 15.6mm
